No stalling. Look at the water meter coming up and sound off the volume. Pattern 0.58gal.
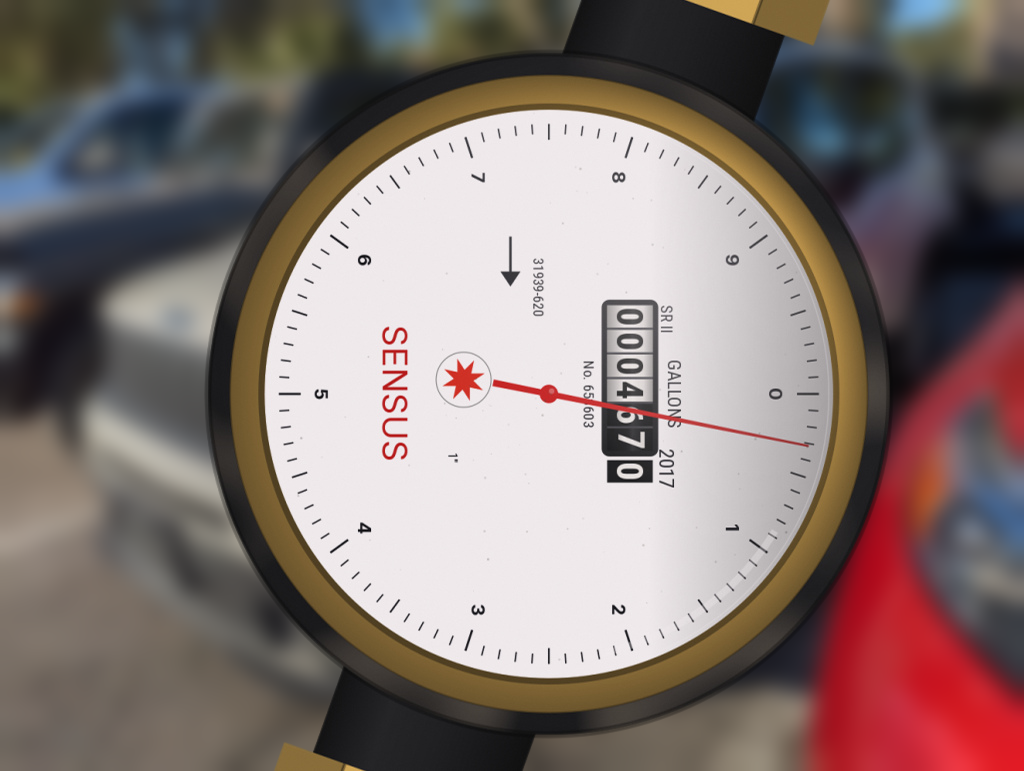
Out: 4670.3gal
